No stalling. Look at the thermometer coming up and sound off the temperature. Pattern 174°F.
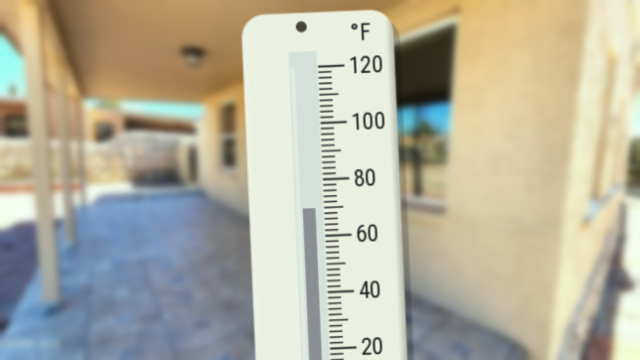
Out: 70°F
